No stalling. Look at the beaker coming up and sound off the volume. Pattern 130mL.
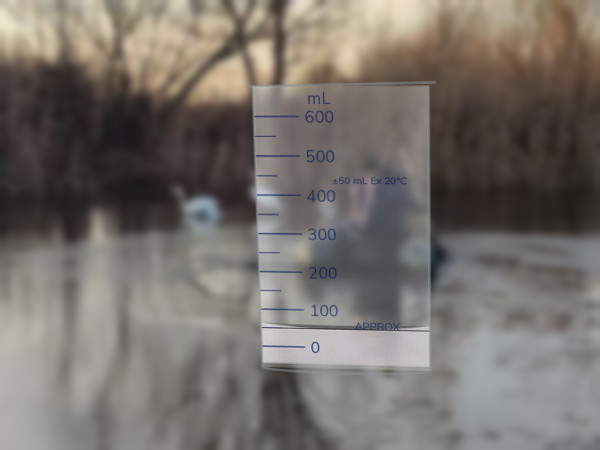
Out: 50mL
